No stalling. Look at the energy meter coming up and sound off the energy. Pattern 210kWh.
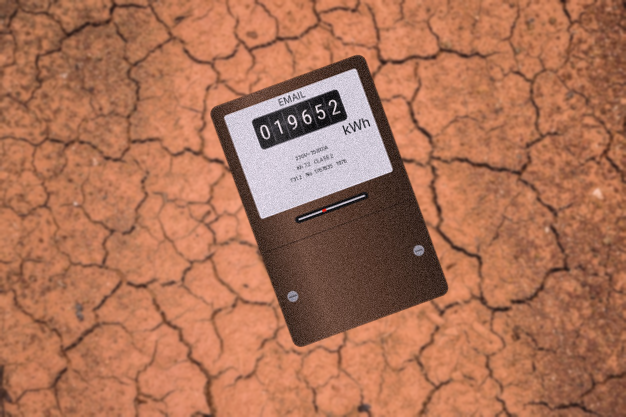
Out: 19652kWh
